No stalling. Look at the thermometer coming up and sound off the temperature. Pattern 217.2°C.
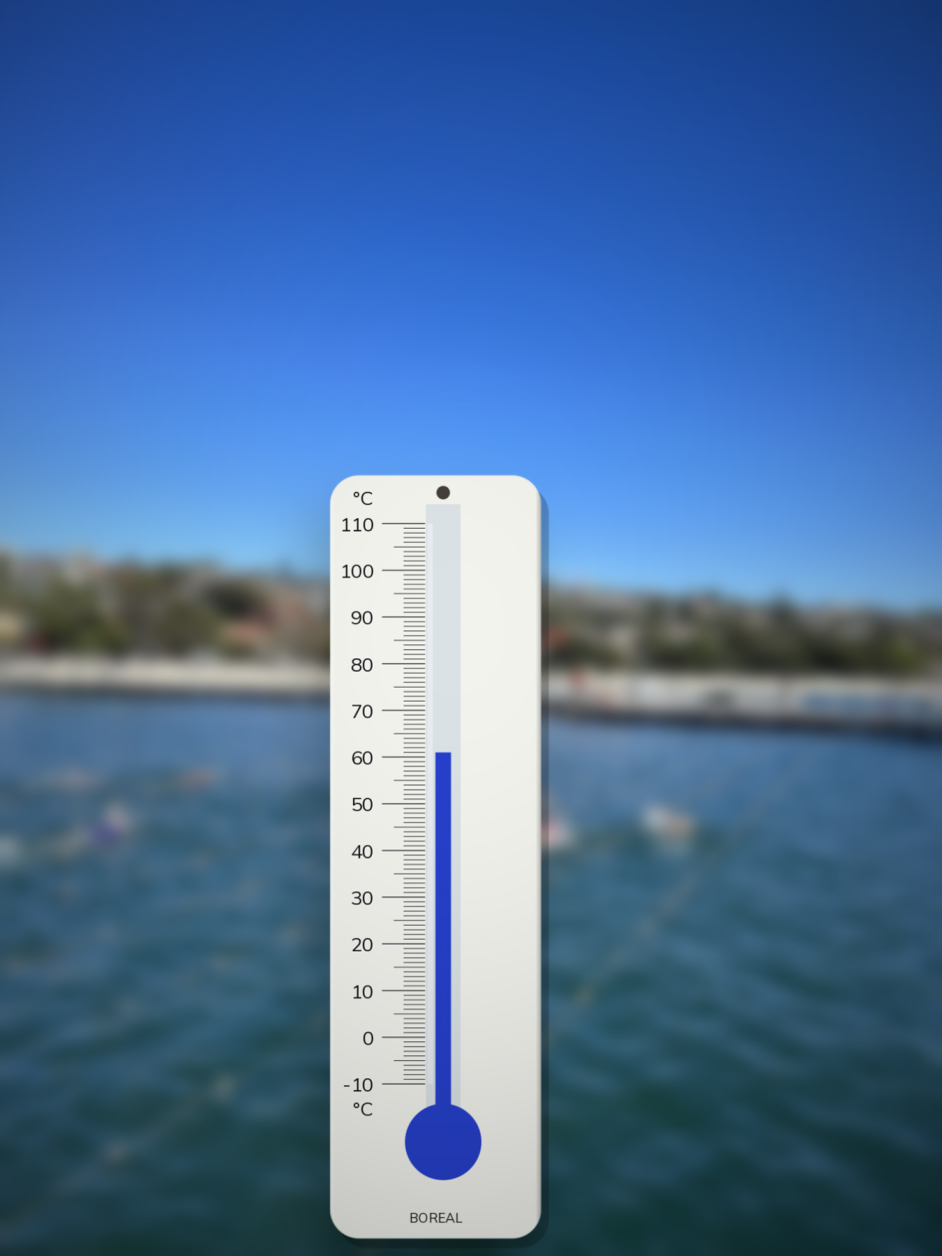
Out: 61°C
